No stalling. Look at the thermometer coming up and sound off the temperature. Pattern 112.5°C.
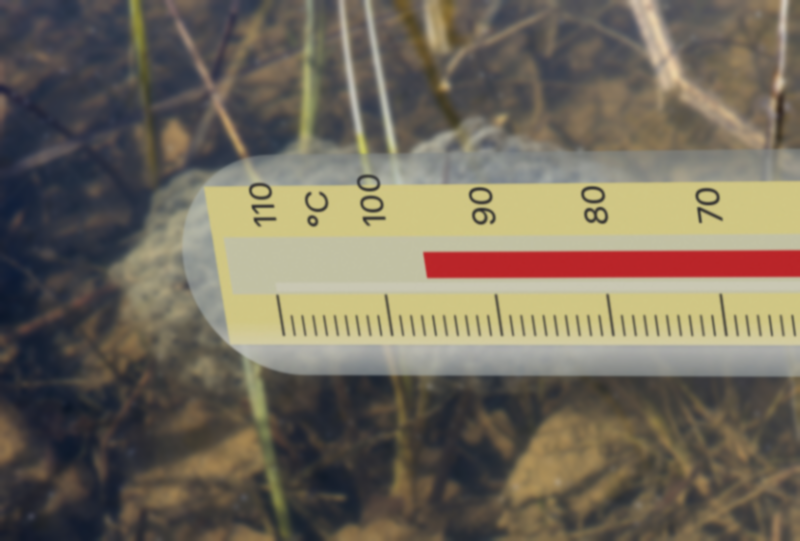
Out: 96°C
